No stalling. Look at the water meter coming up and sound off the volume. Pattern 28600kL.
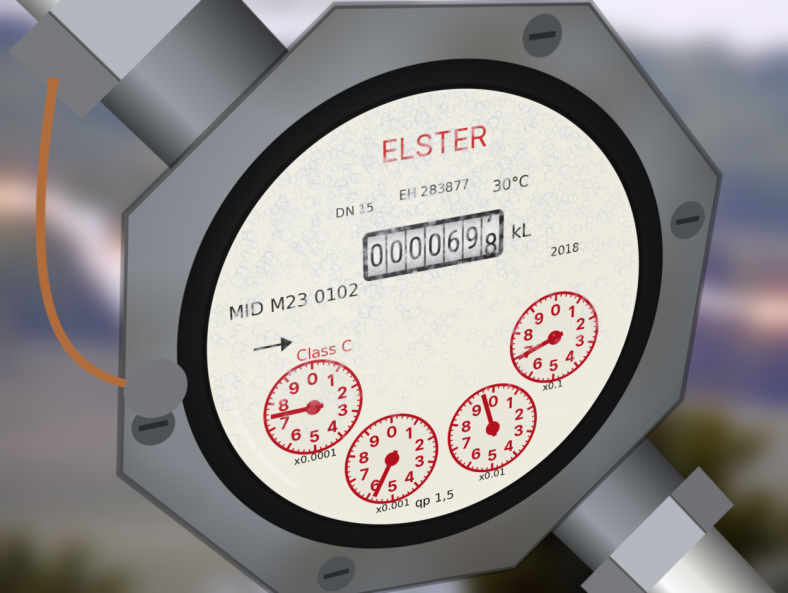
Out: 697.6957kL
